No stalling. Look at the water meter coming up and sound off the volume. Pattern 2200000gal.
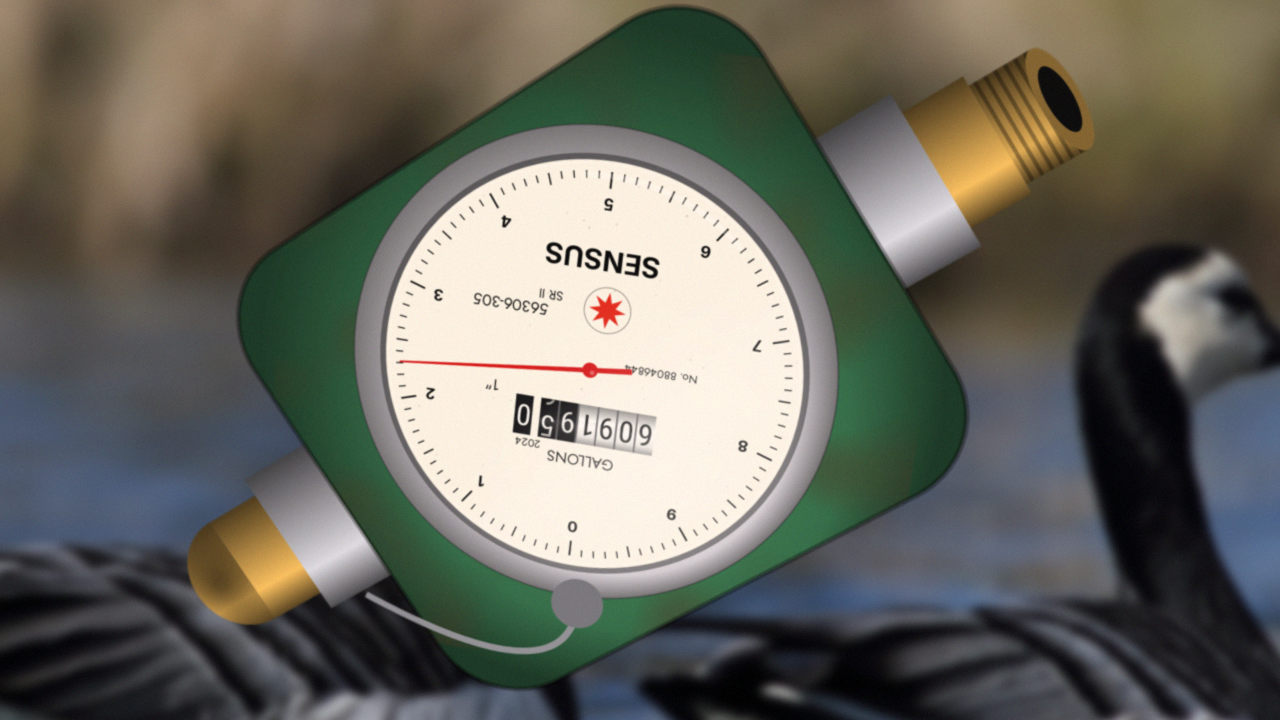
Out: 6091952.3gal
